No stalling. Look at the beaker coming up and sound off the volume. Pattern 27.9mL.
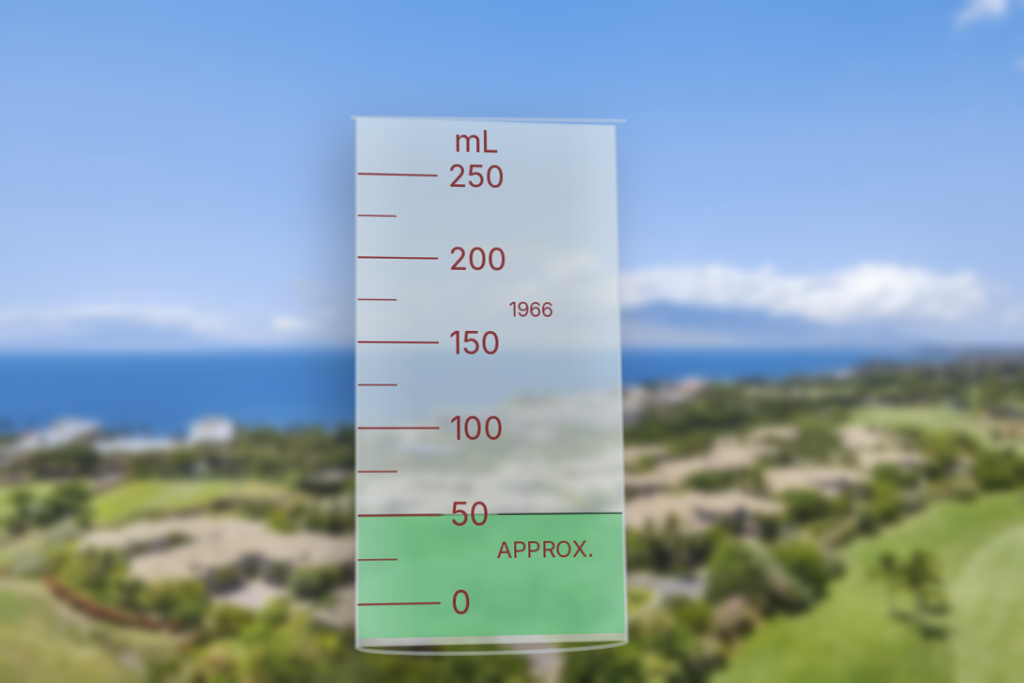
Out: 50mL
